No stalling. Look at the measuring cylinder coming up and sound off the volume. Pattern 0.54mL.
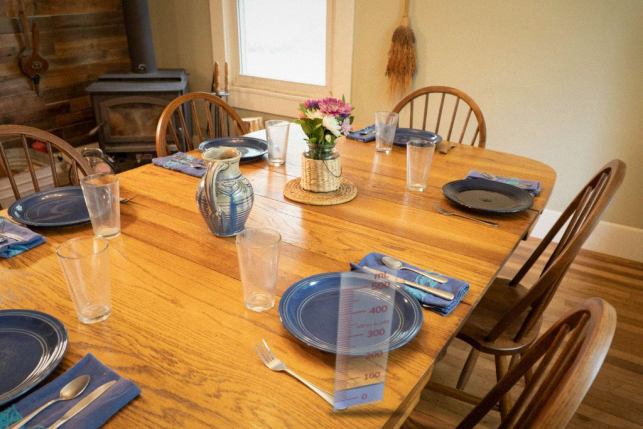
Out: 50mL
